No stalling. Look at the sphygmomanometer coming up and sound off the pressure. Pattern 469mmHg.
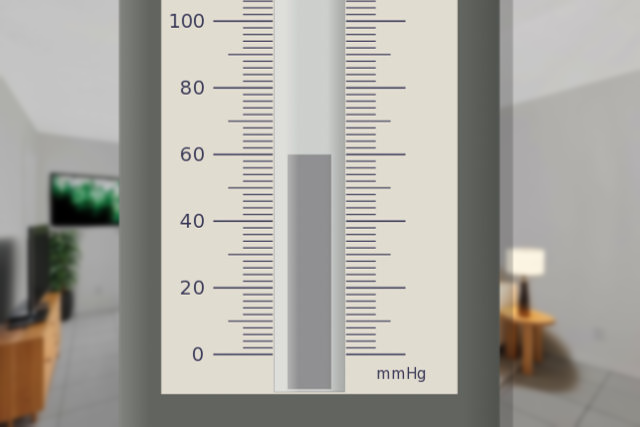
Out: 60mmHg
